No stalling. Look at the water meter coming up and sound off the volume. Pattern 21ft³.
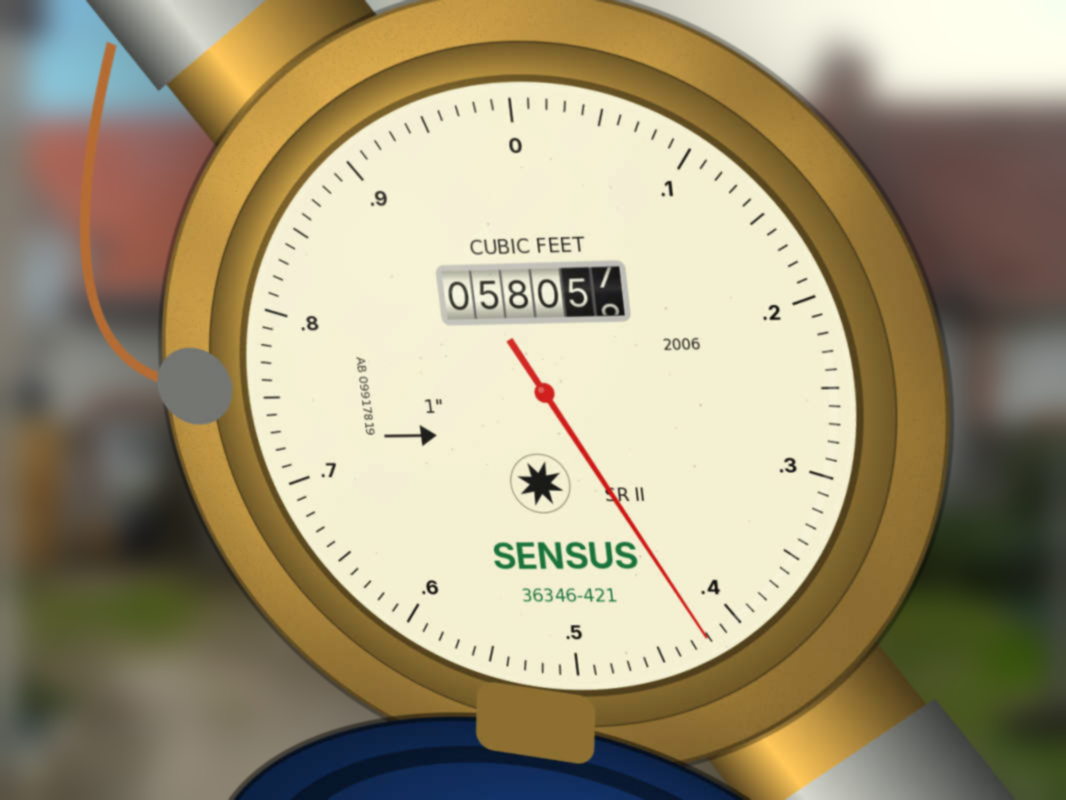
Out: 58057.42ft³
